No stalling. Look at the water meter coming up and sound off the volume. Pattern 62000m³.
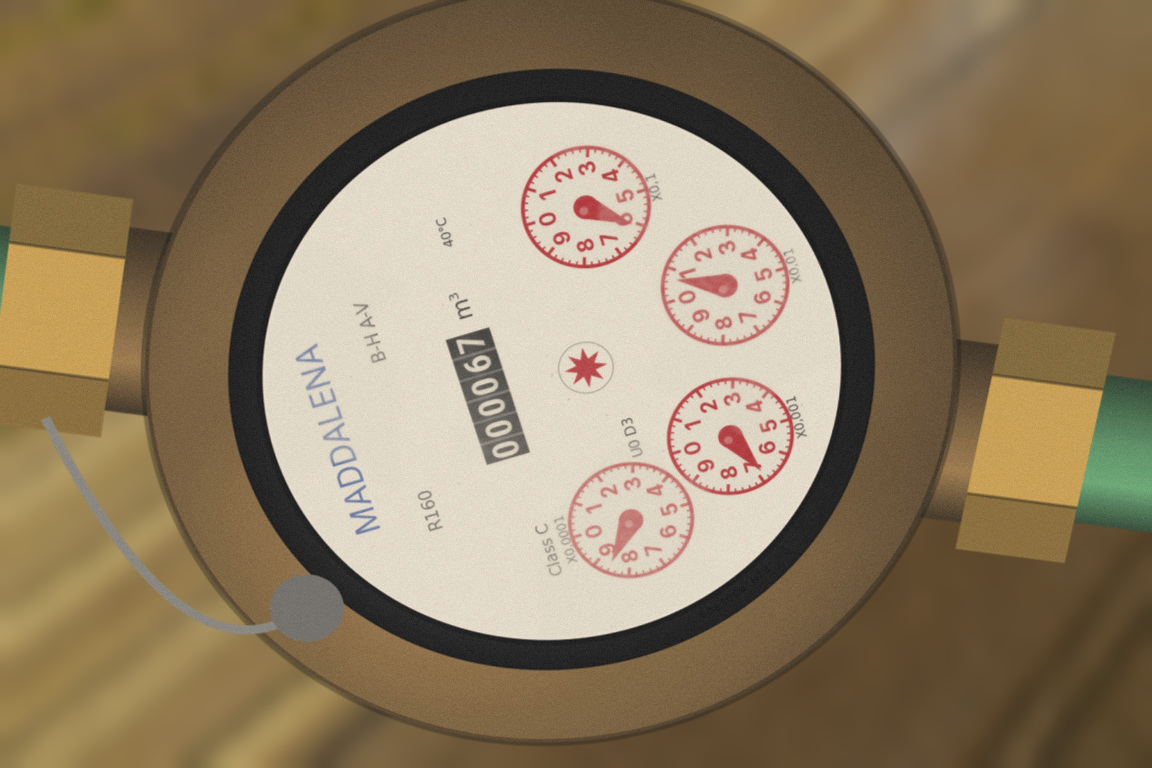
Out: 67.6068m³
